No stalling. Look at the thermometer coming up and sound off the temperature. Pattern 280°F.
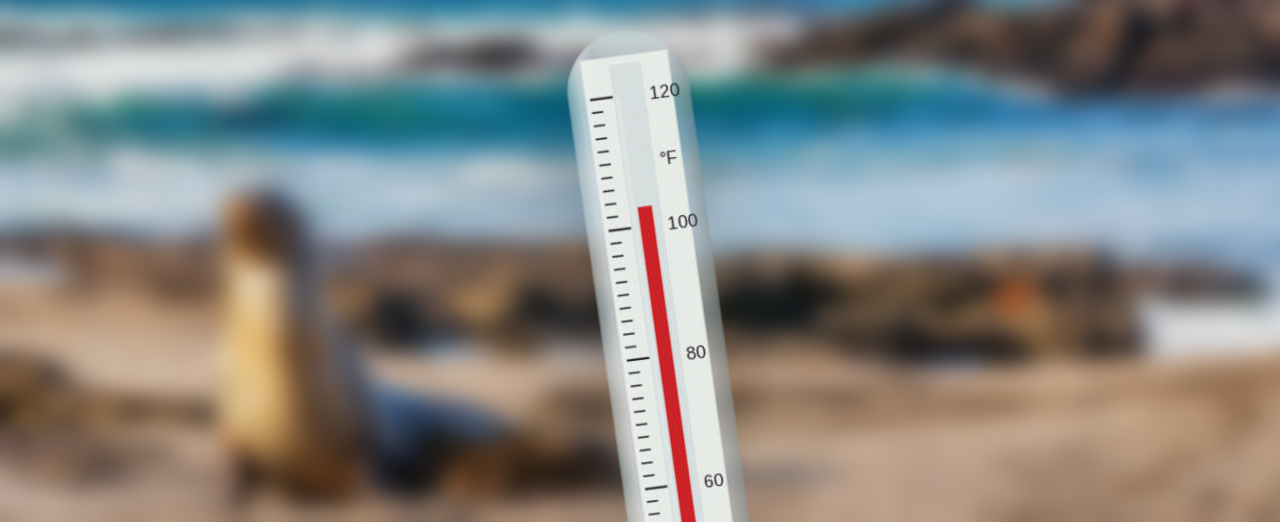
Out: 103°F
